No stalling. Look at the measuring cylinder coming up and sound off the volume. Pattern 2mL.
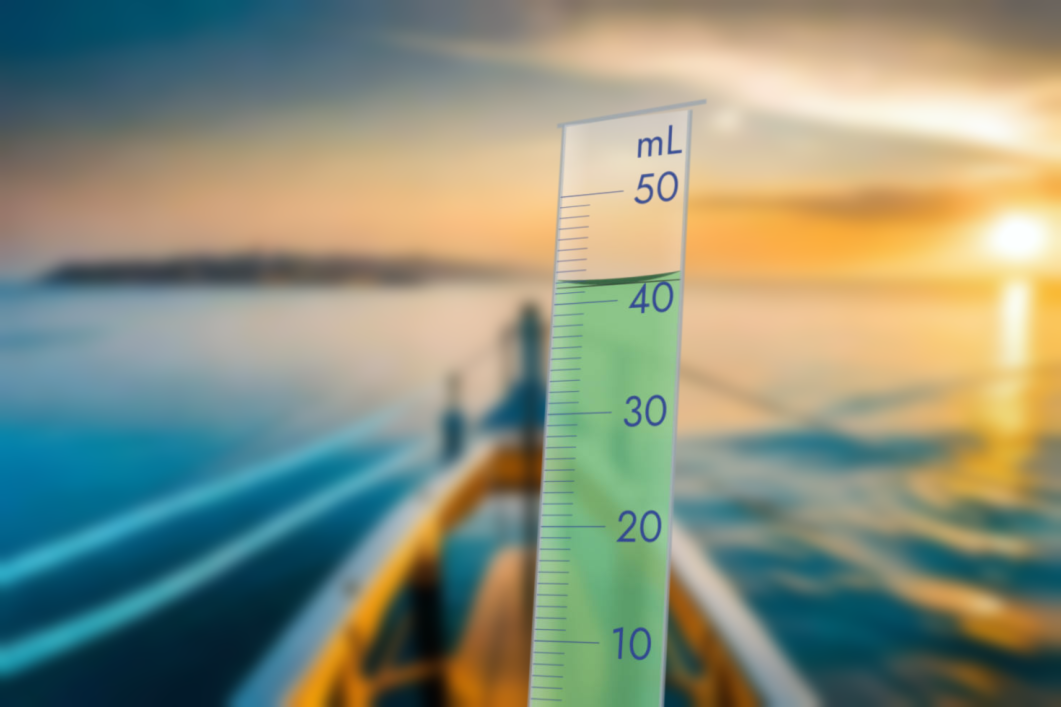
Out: 41.5mL
